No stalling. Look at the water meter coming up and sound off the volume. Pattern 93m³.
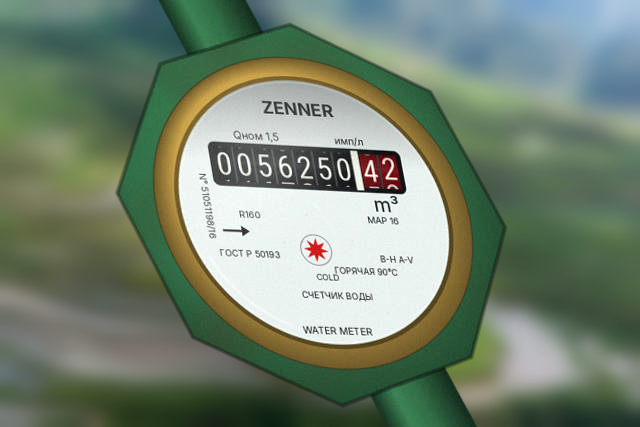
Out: 56250.42m³
